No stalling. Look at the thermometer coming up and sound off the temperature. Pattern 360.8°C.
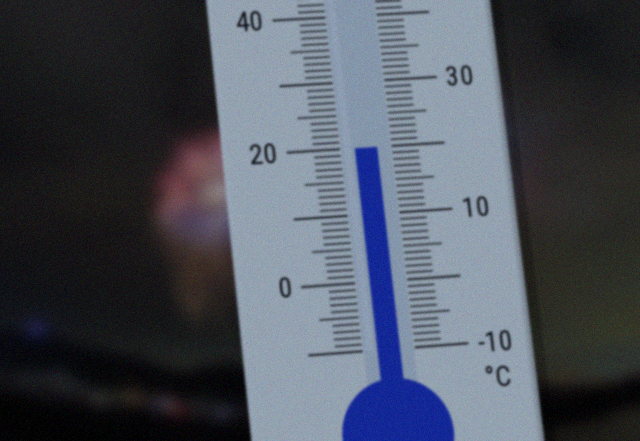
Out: 20°C
